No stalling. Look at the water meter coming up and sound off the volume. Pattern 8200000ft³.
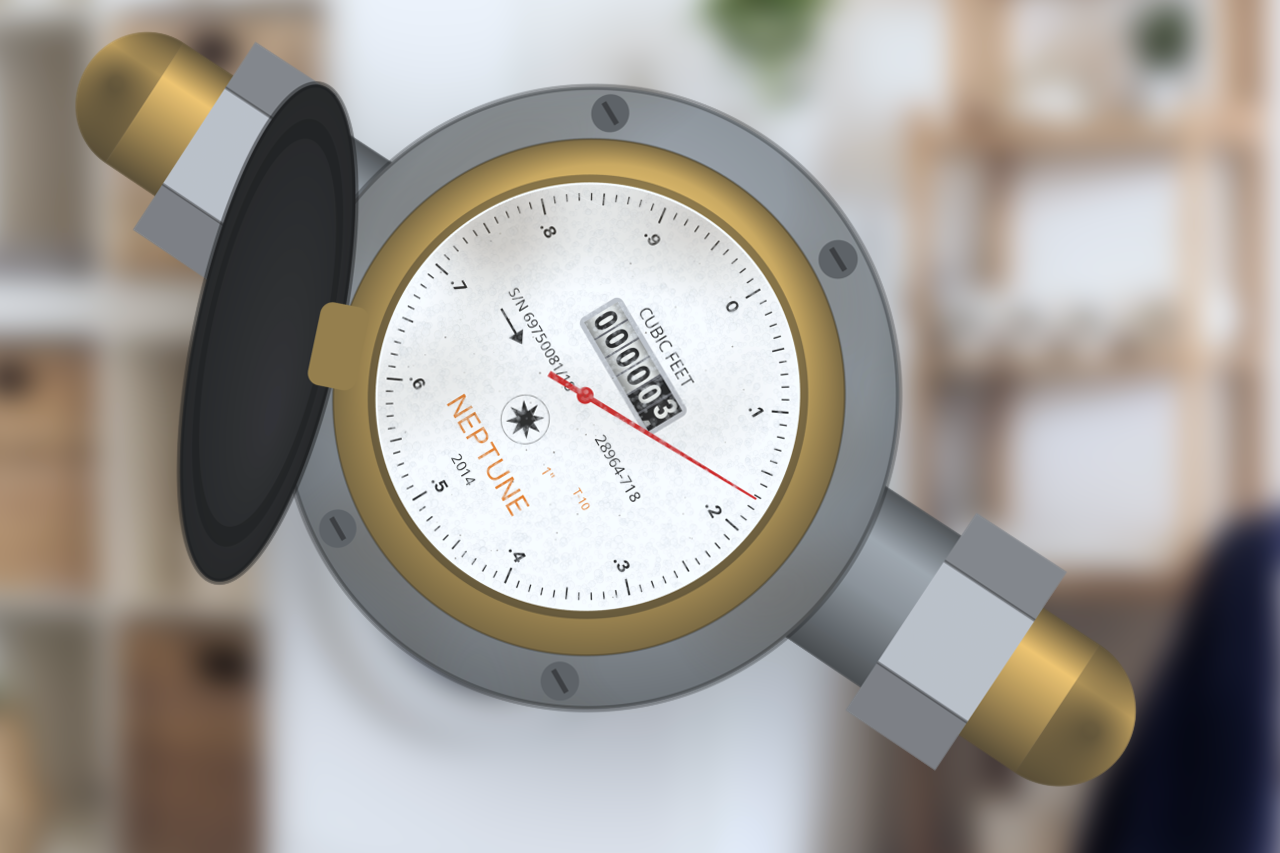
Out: 3.17ft³
